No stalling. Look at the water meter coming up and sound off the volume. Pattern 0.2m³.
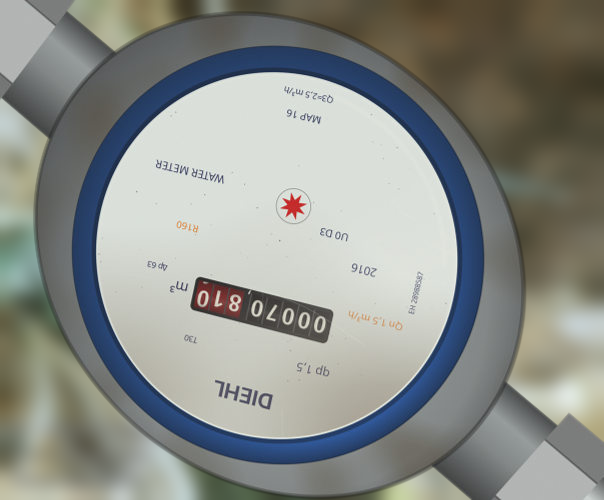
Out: 70.810m³
